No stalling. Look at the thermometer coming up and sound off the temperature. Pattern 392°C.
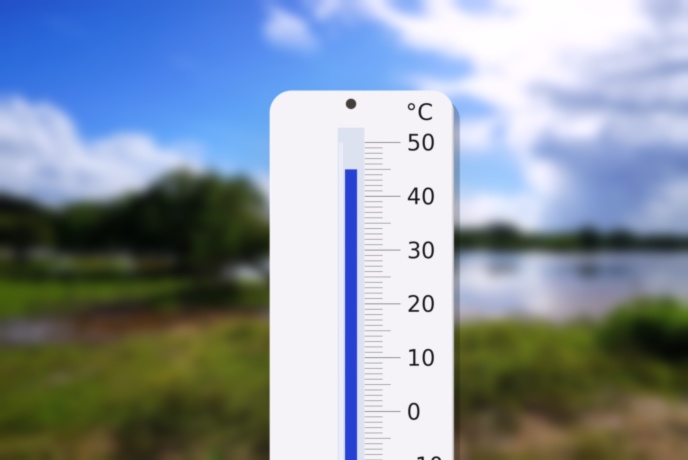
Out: 45°C
